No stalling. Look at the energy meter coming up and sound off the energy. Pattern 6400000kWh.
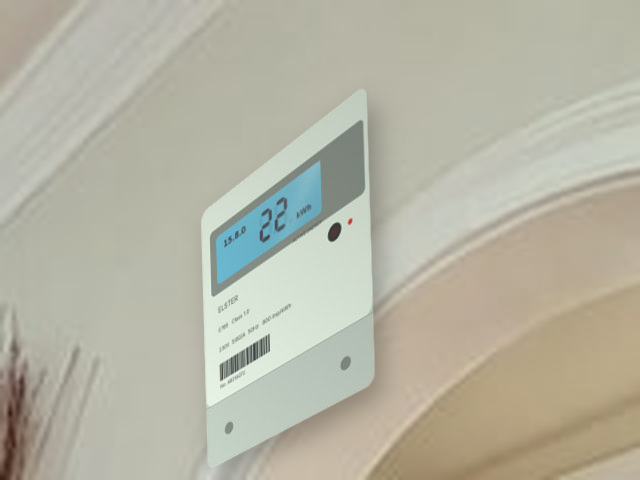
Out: 22kWh
